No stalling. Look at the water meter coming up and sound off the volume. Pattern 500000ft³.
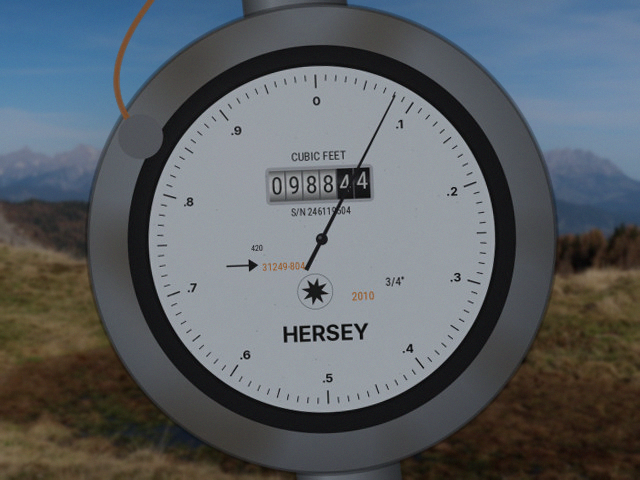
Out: 98844.08ft³
